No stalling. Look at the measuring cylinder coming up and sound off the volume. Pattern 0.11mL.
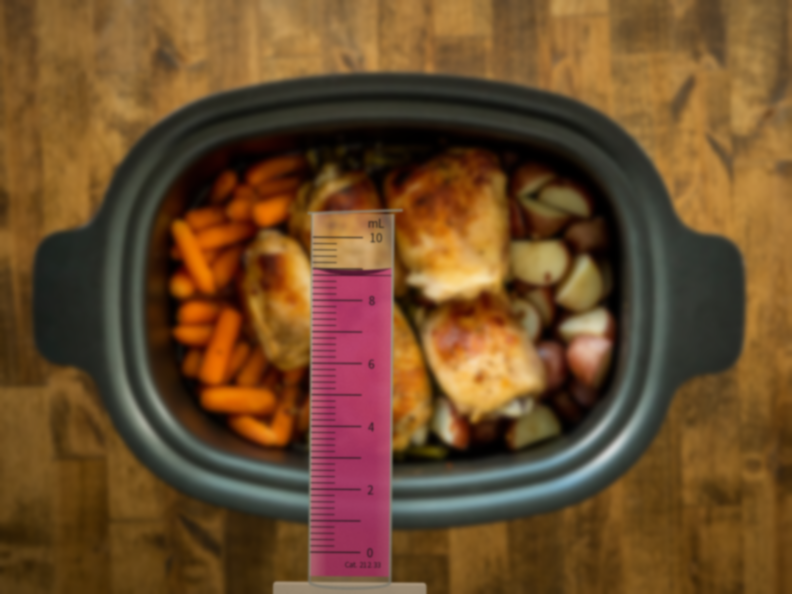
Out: 8.8mL
